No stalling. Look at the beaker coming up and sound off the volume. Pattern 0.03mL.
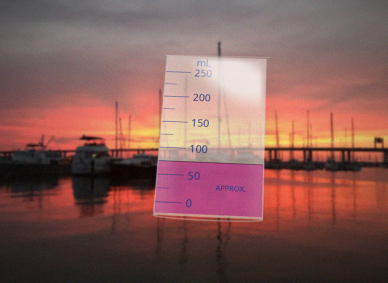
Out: 75mL
